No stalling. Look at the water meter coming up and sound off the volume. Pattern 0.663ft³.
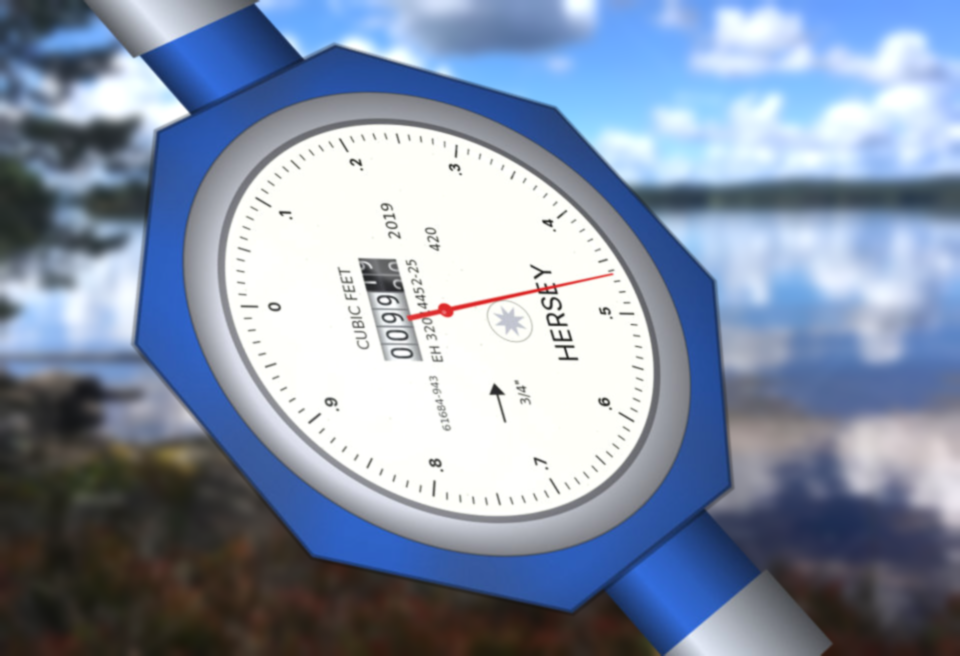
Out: 9919.46ft³
